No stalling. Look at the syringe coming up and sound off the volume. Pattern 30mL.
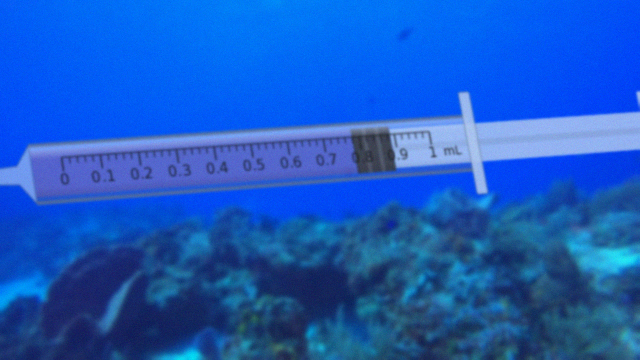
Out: 0.78mL
